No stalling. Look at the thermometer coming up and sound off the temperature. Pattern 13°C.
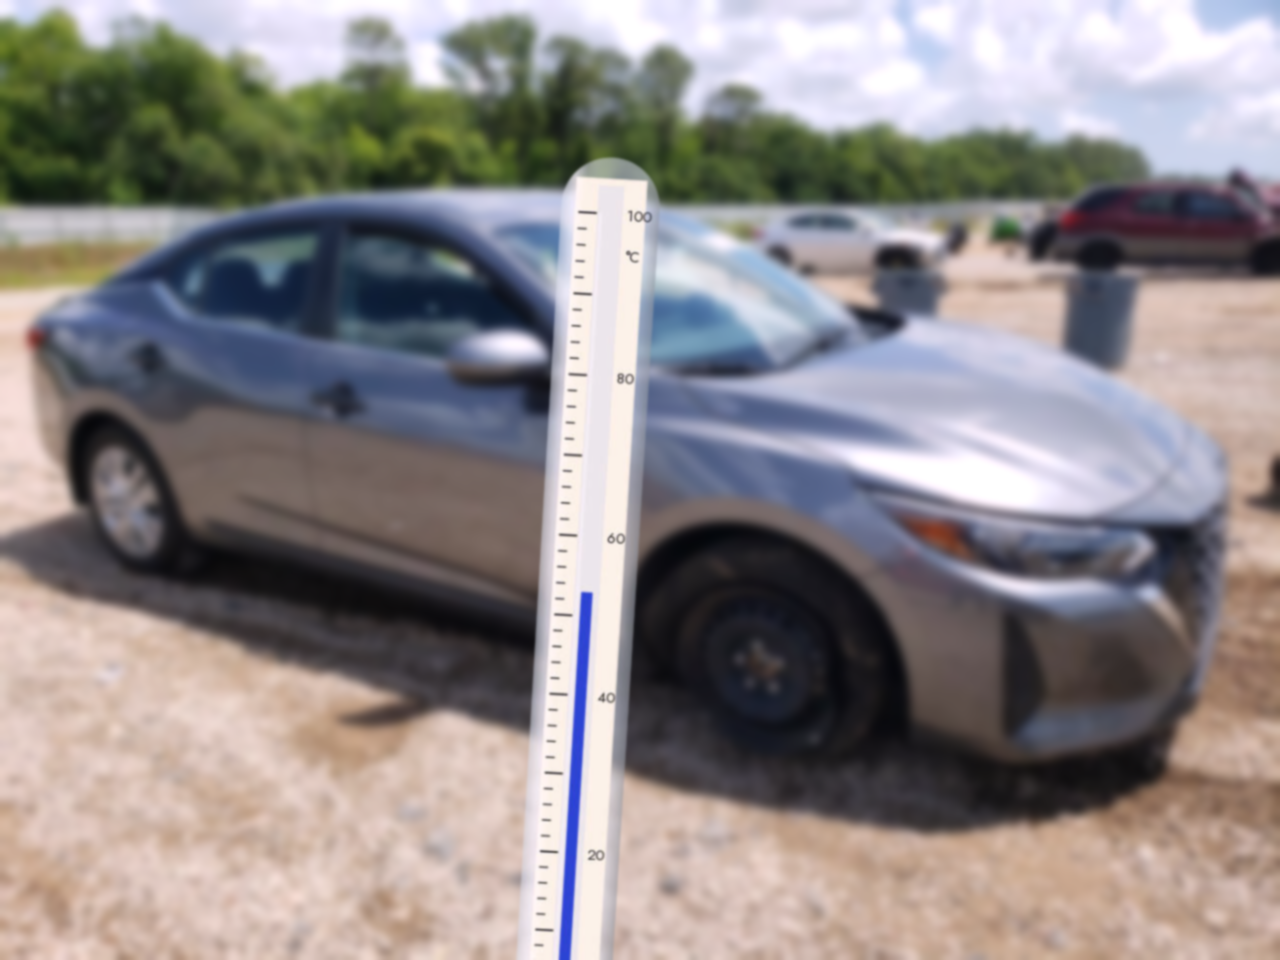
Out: 53°C
